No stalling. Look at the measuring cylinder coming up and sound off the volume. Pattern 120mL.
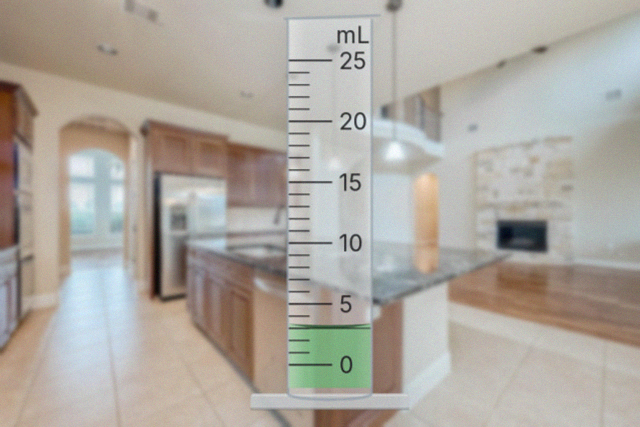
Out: 3mL
